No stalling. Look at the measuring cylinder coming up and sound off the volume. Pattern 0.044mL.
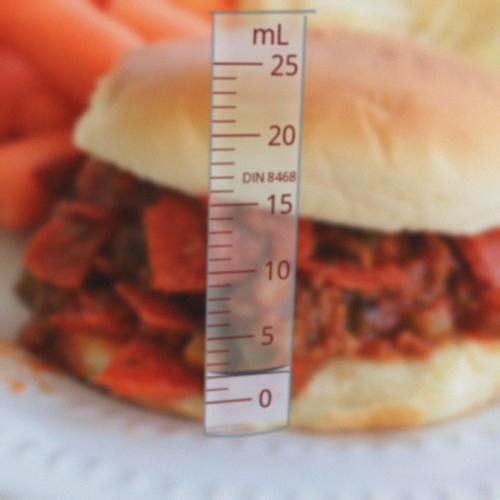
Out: 2mL
